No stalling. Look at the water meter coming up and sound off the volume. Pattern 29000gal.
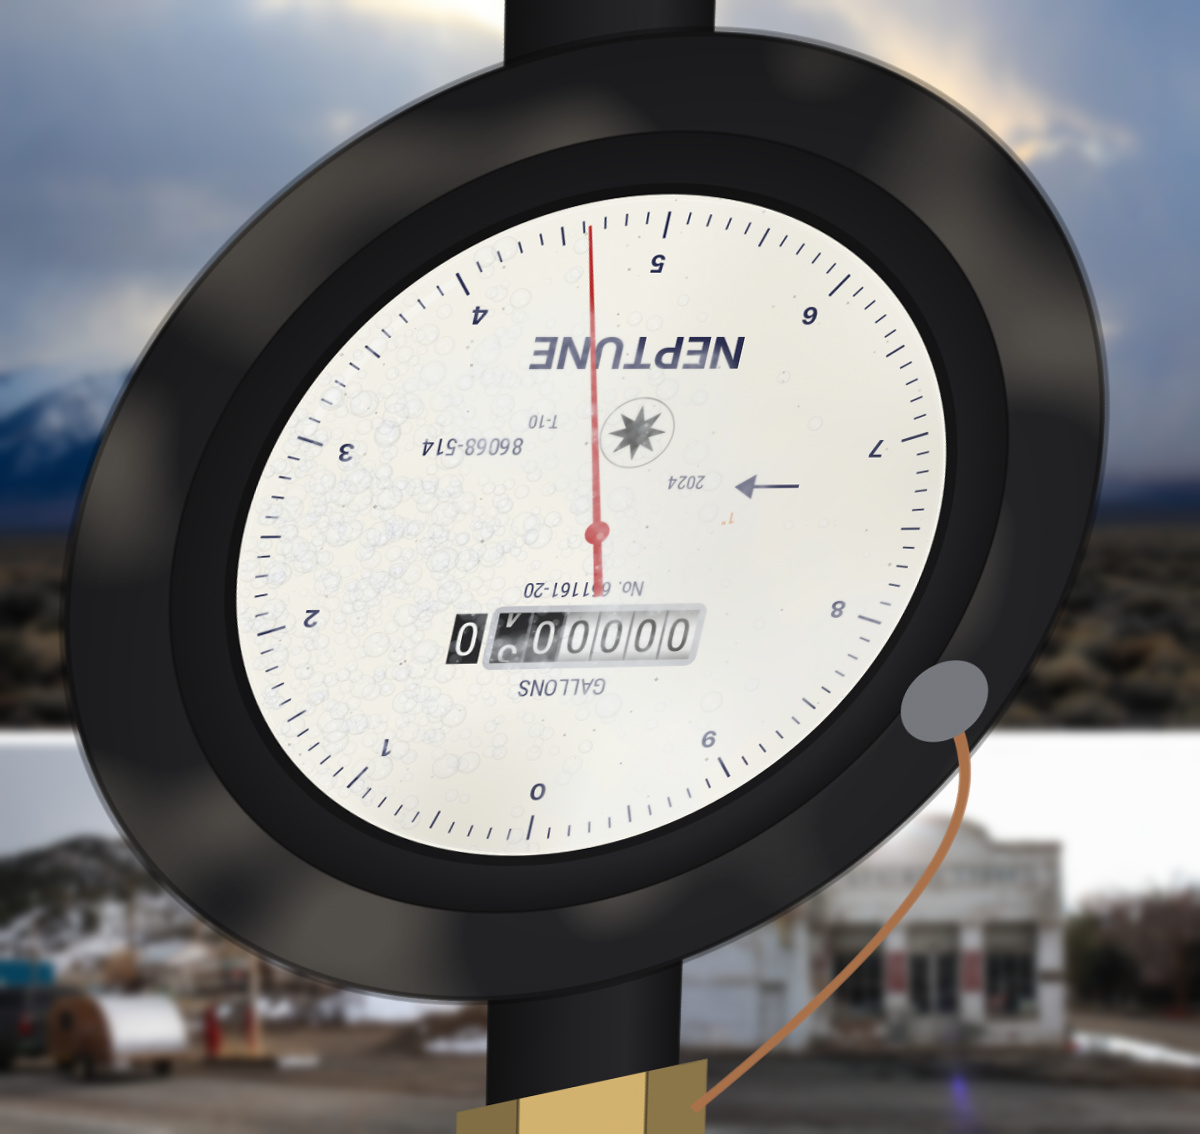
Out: 34.6gal
